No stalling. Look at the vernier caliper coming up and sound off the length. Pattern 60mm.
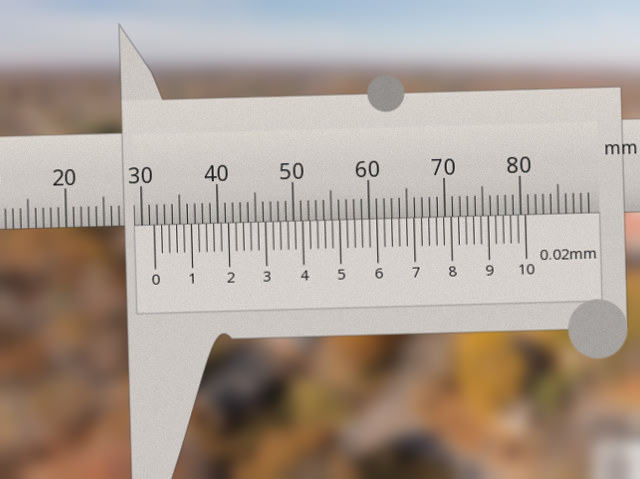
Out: 31.6mm
